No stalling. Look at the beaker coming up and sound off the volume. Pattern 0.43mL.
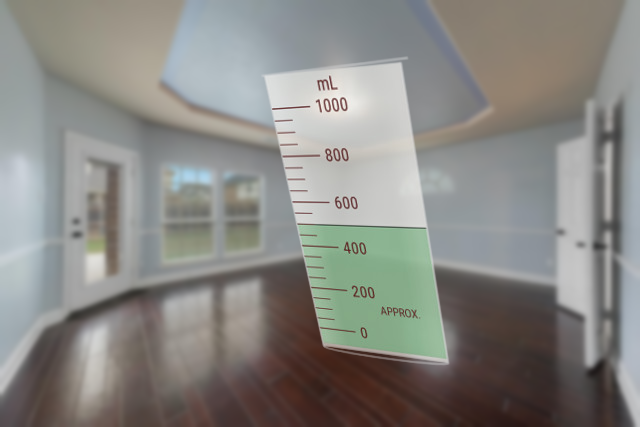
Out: 500mL
